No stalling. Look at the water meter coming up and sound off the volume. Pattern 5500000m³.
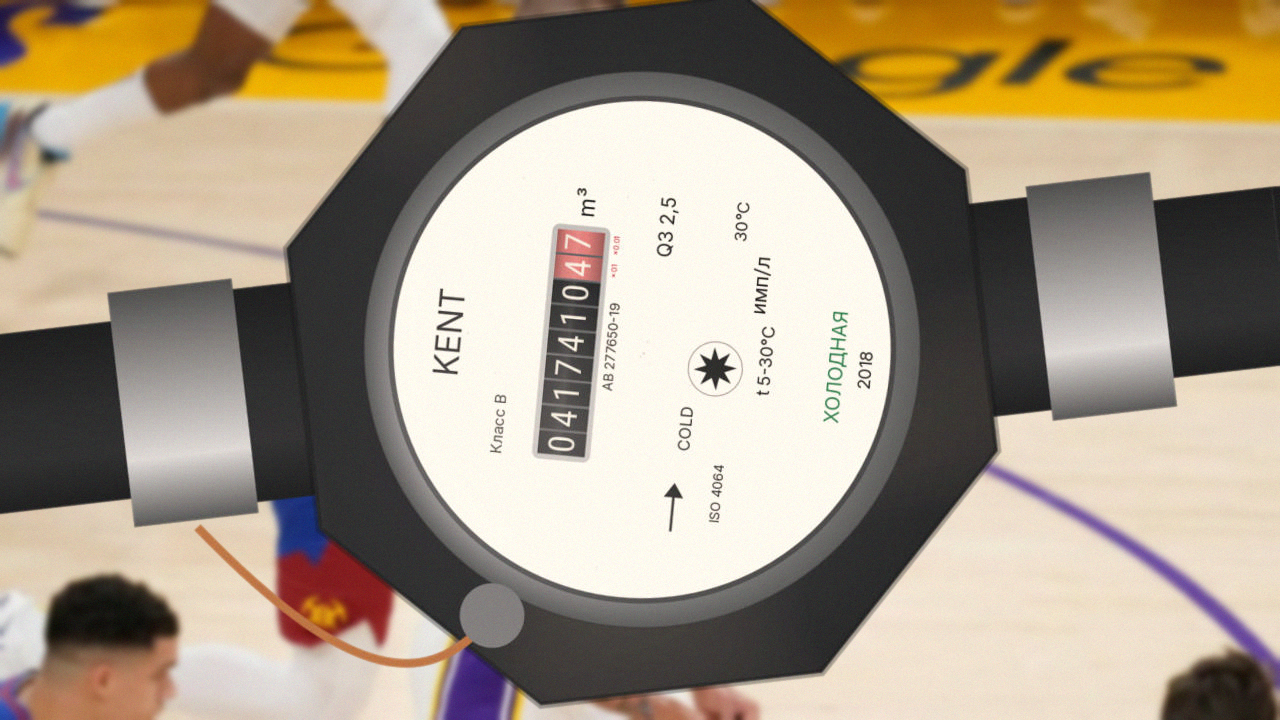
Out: 417410.47m³
